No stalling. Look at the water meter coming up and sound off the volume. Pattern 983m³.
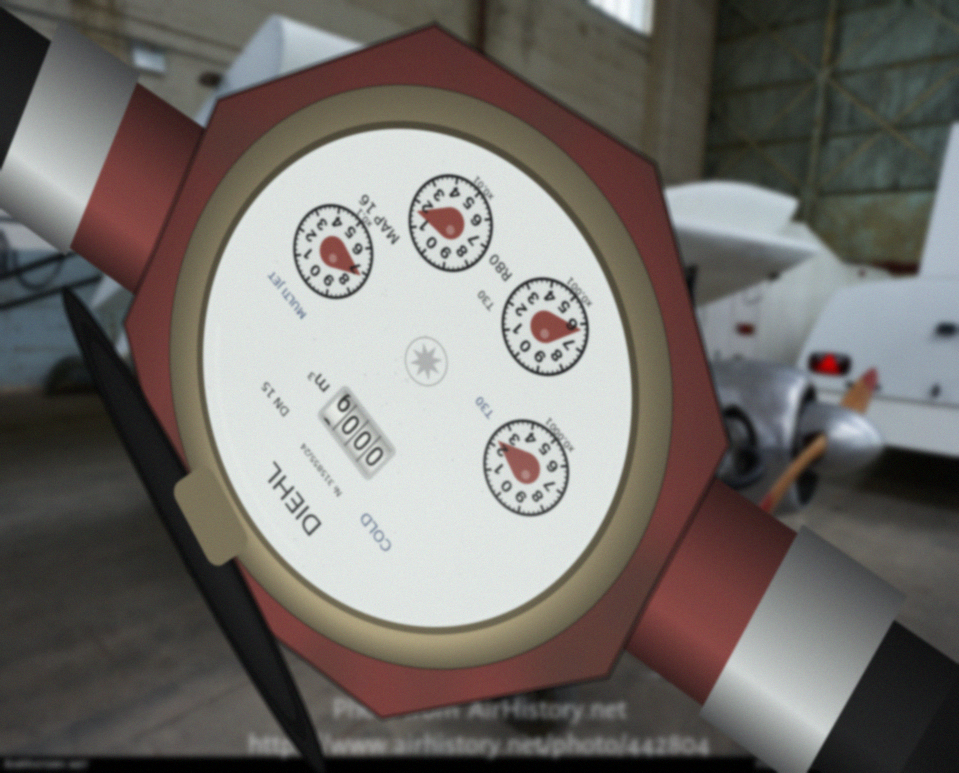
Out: 8.7162m³
